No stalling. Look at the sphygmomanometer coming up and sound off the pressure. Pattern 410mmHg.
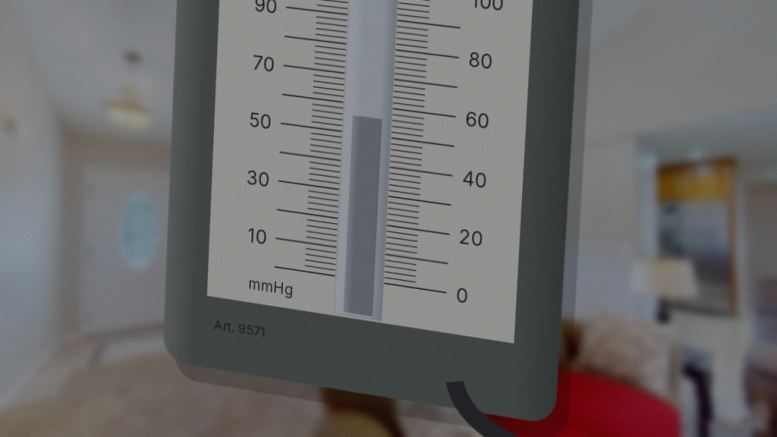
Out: 56mmHg
